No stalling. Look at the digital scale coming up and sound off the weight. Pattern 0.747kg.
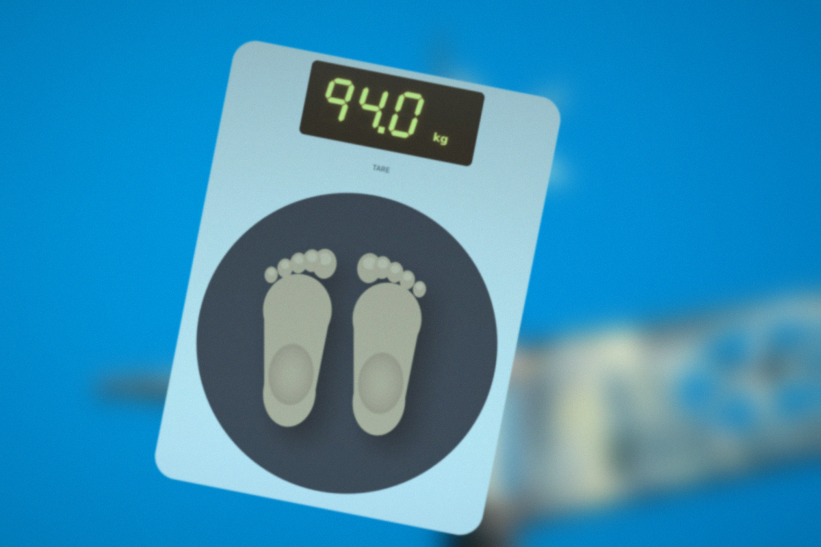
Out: 94.0kg
